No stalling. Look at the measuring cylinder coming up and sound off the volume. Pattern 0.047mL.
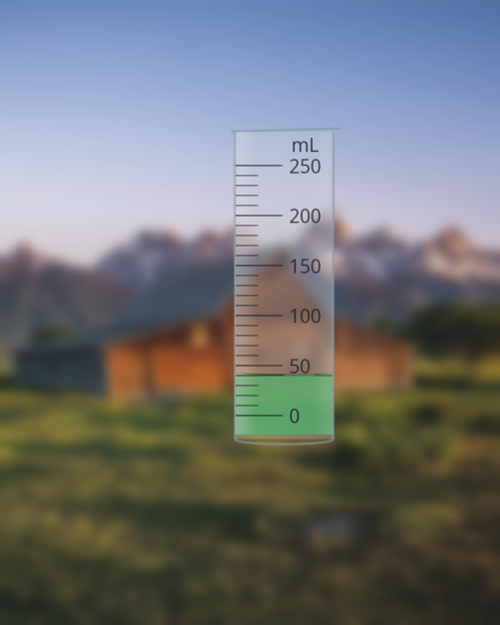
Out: 40mL
